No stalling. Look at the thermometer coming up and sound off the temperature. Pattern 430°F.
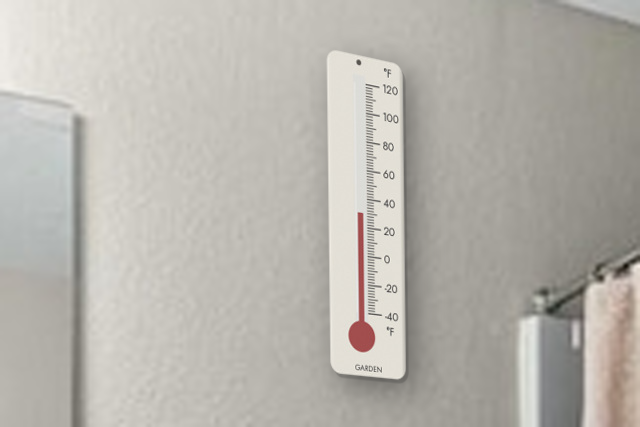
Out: 30°F
